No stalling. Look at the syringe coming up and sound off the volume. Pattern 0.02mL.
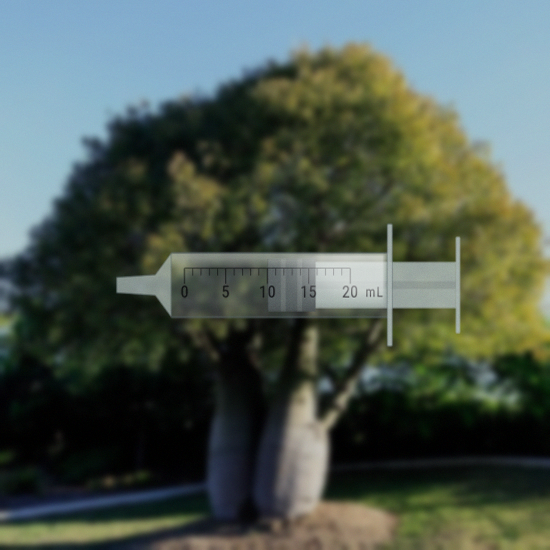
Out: 10mL
